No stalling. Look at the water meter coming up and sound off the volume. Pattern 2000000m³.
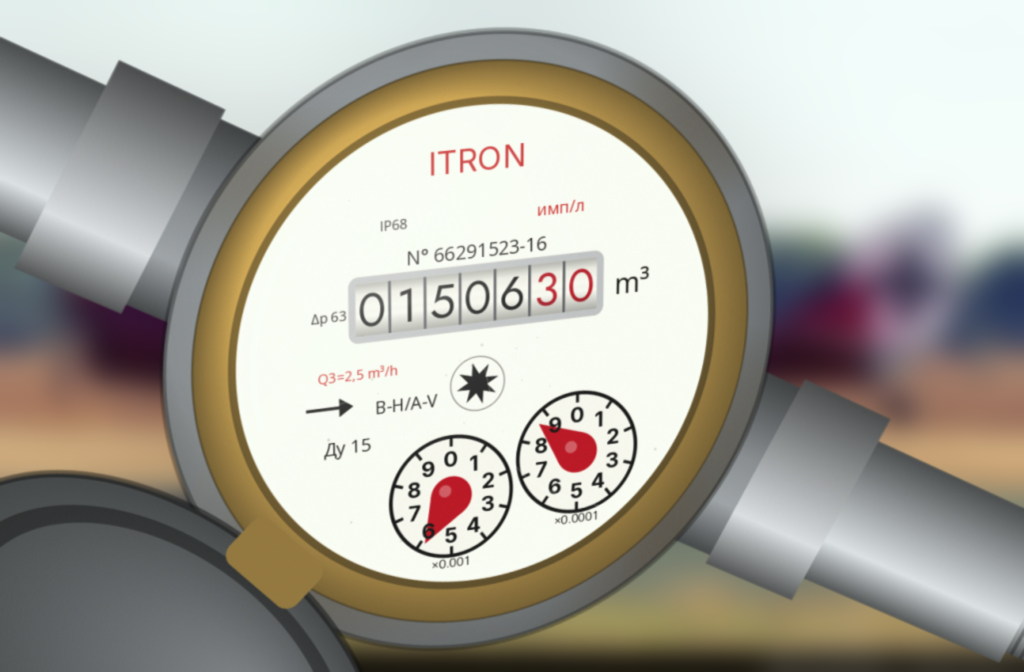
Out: 1506.3058m³
